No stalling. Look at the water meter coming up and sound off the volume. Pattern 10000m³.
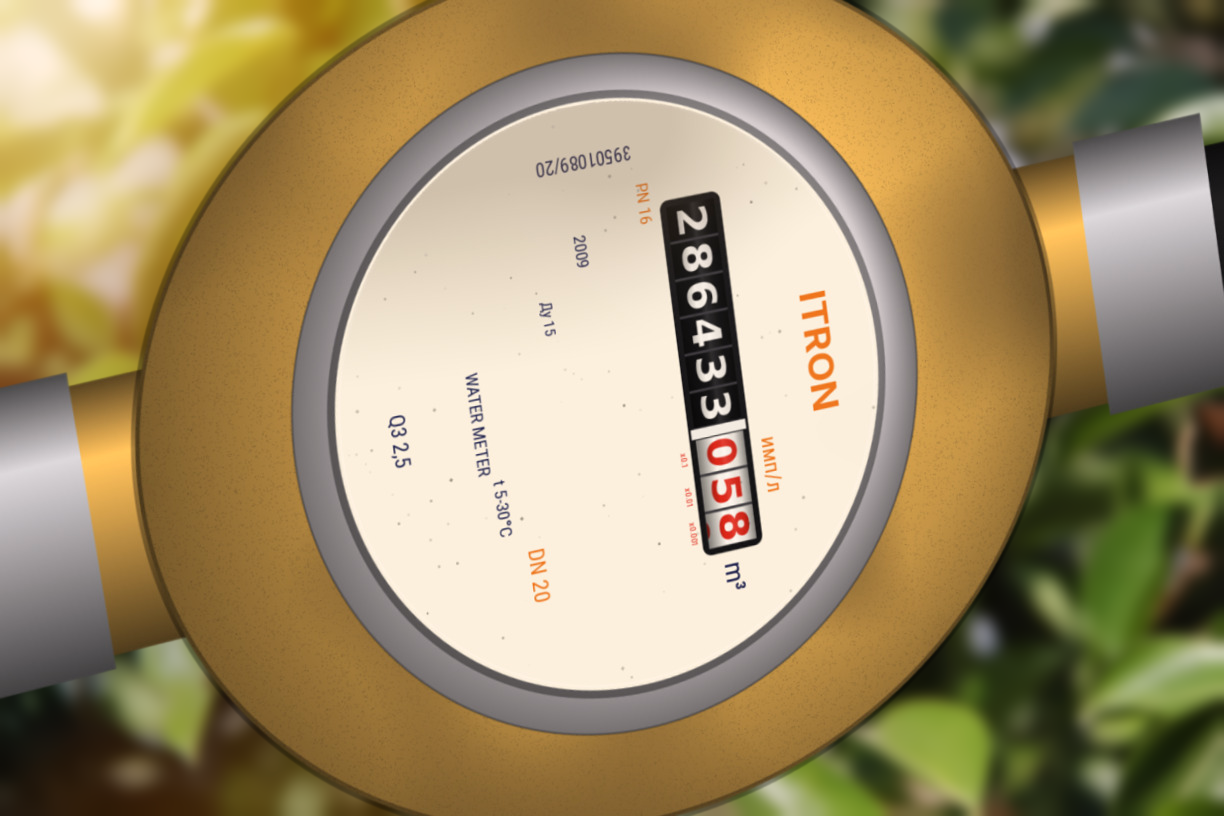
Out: 286433.058m³
